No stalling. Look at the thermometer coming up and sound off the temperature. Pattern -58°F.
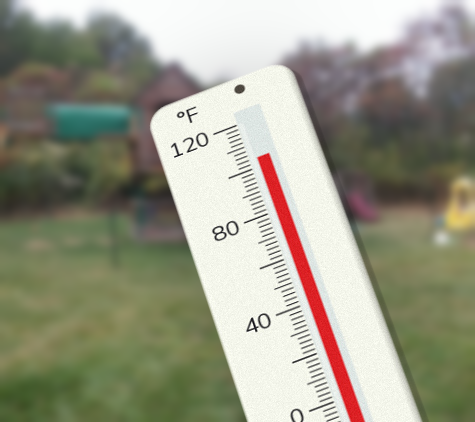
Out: 104°F
